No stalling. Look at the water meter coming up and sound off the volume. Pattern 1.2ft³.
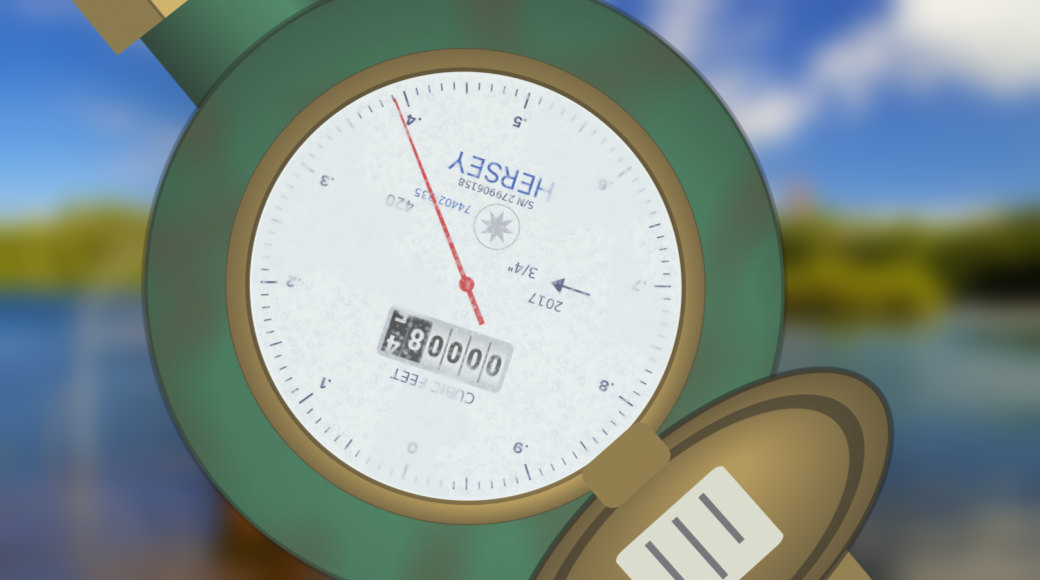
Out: 84.39ft³
